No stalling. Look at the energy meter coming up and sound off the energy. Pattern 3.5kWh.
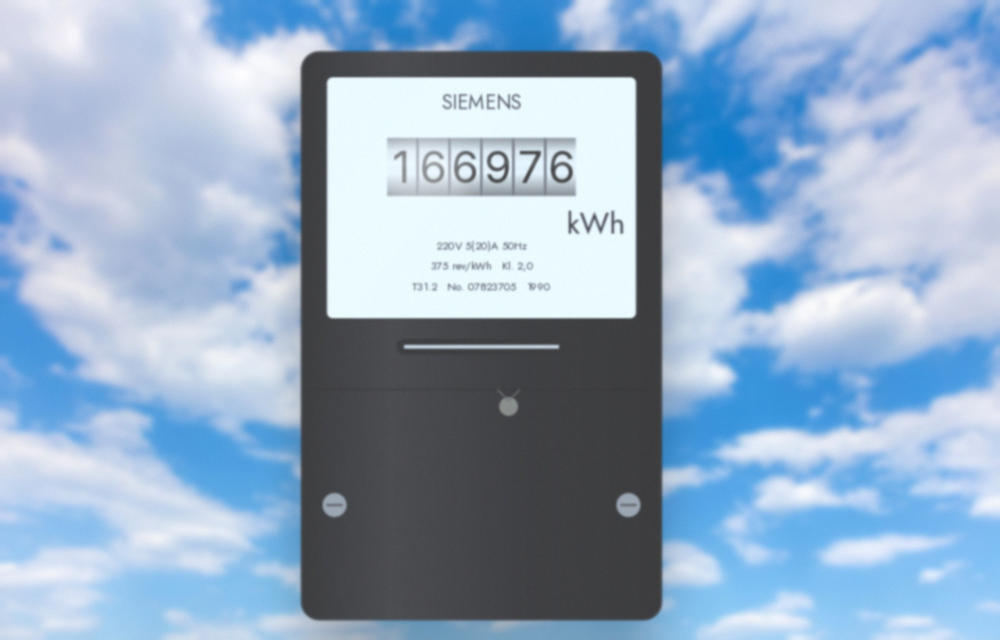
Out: 166976kWh
